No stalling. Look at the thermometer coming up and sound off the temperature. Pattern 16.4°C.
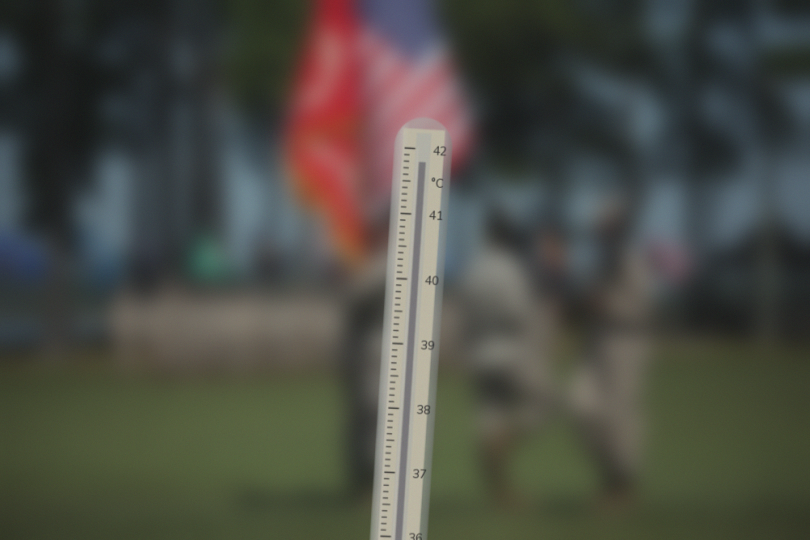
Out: 41.8°C
